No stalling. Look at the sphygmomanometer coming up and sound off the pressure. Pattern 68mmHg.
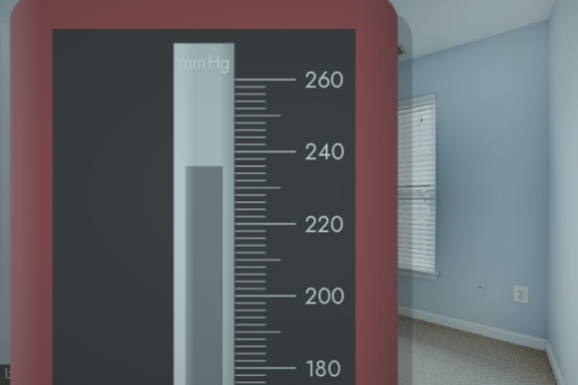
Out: 236mmHg
